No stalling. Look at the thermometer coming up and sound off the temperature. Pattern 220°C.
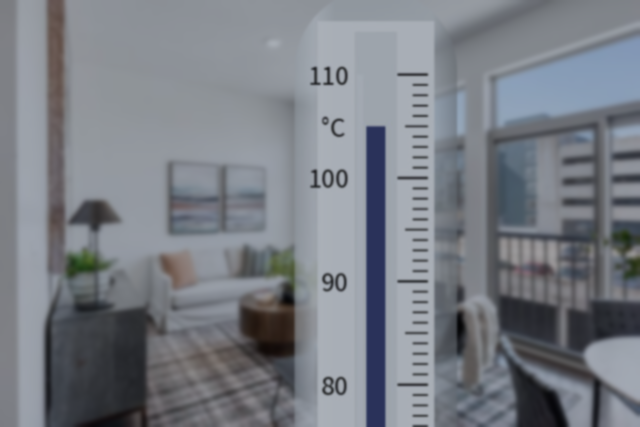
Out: 105°C
